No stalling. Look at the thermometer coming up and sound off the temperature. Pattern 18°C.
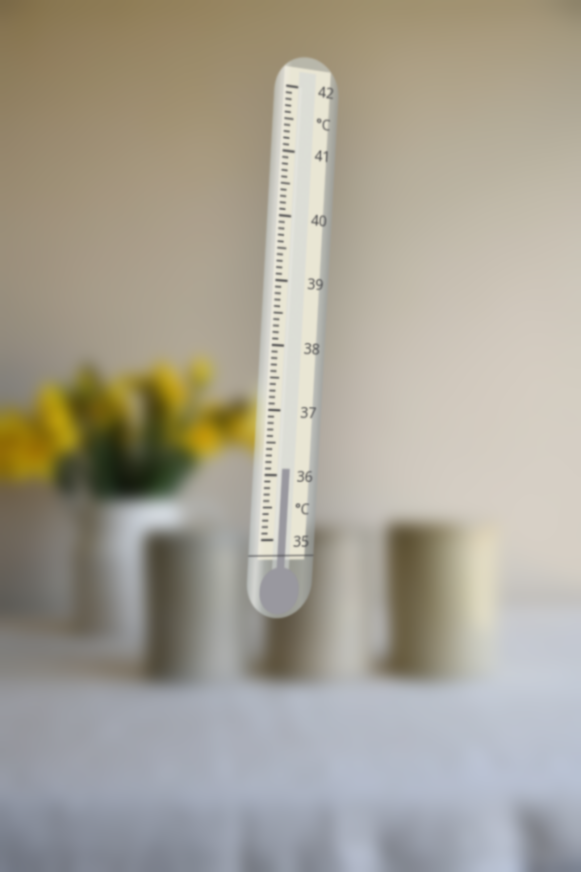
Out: 36.1°C
